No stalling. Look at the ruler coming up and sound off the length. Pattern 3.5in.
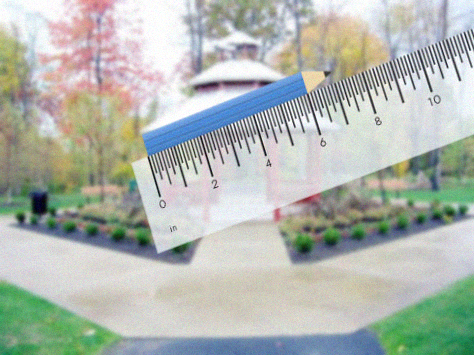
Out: 7in
